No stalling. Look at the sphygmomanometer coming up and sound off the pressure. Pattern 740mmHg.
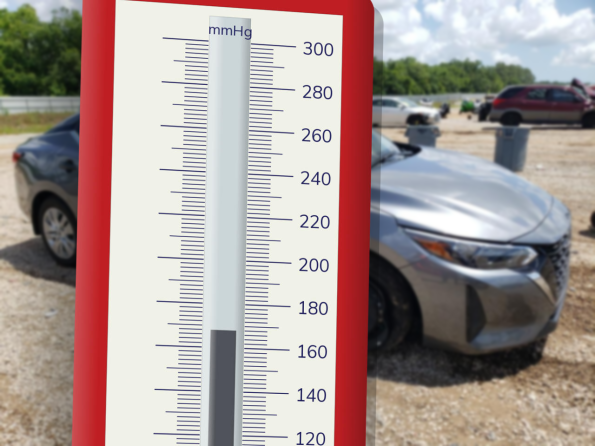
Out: 168mmHg
